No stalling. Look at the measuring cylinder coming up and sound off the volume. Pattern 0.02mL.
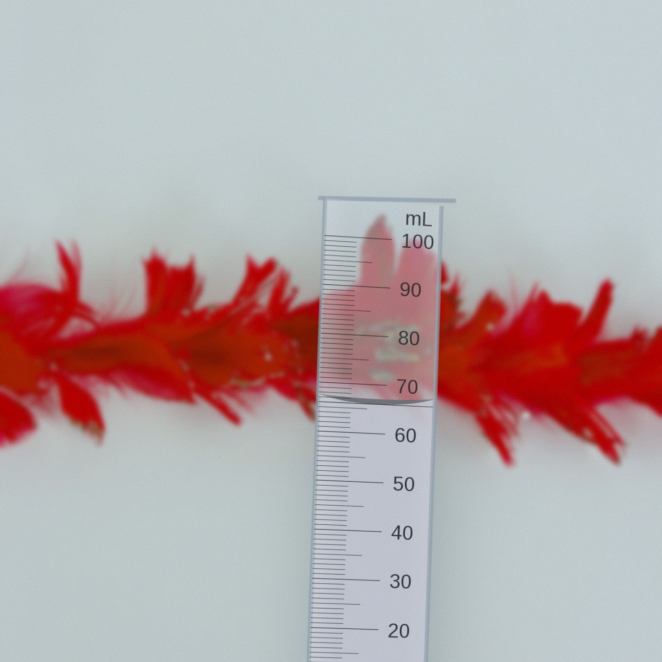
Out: 66mL
